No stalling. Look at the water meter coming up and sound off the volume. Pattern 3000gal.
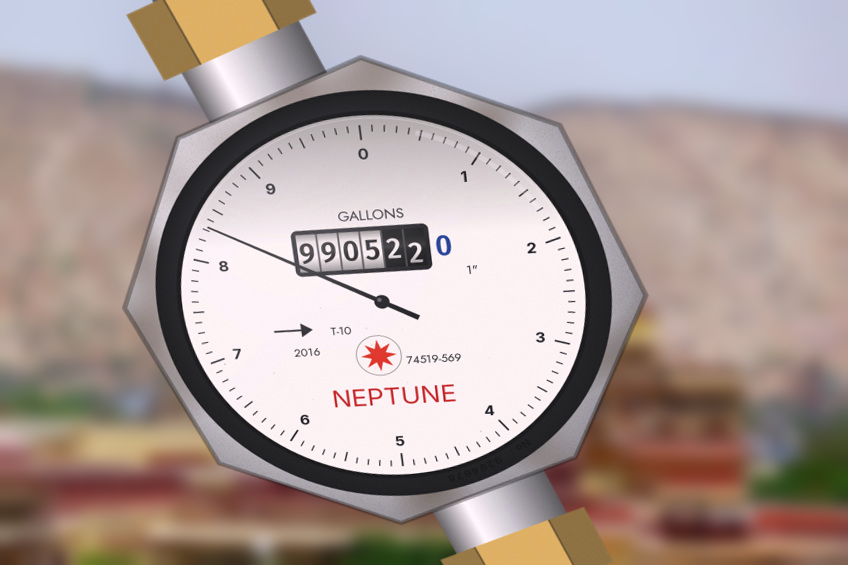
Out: 9905218.3gal
